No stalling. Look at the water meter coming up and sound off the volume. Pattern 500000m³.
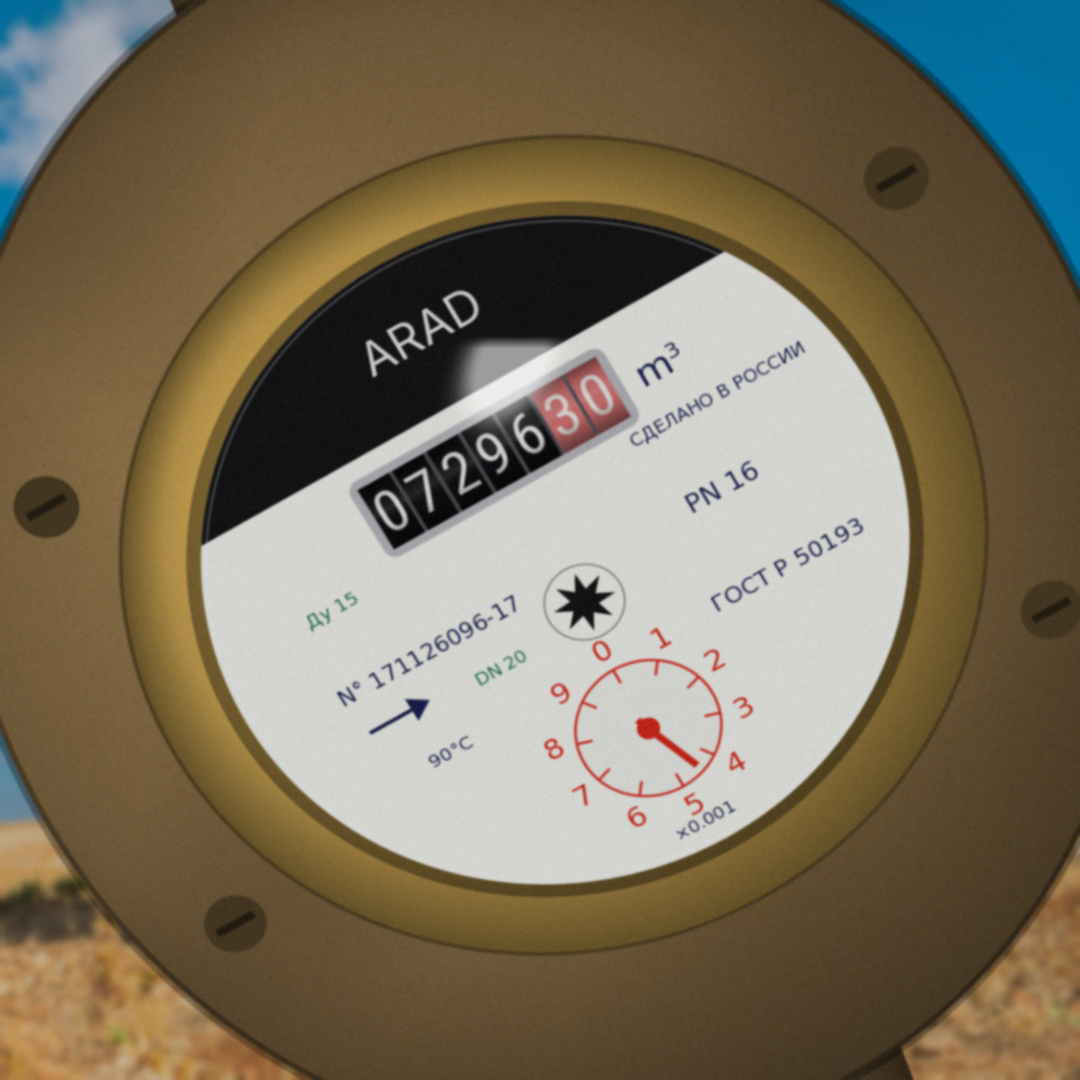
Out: 7296.304m³
